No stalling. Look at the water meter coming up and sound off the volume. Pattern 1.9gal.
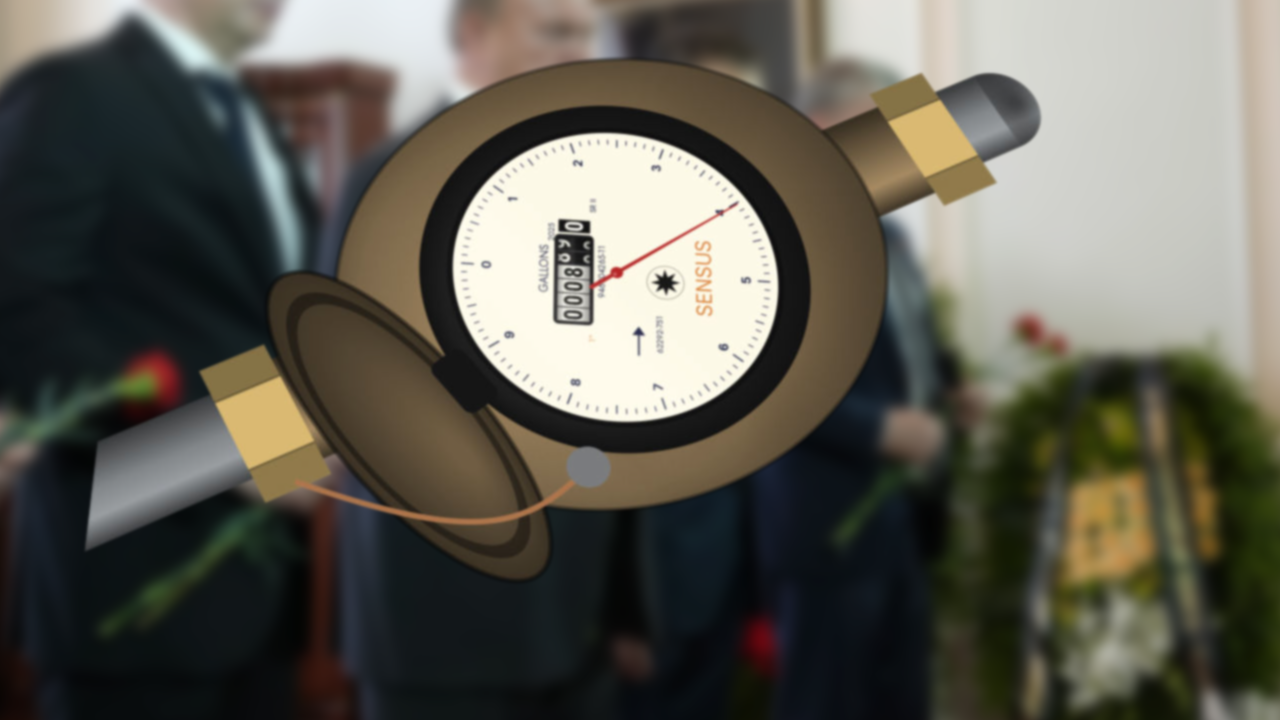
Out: 8894.0gal
